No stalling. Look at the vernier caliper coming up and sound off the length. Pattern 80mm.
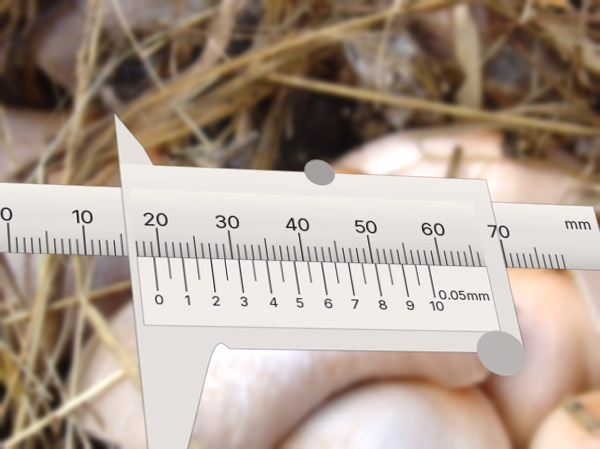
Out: 19.2mm
